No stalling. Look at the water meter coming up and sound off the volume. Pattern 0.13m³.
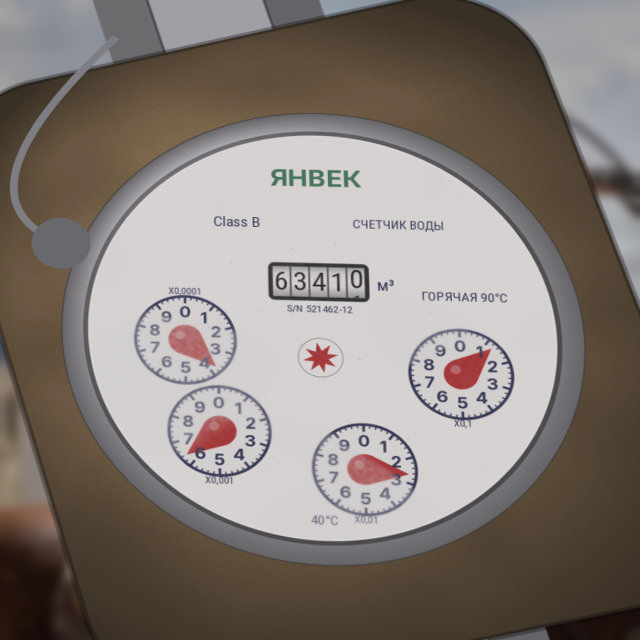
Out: 63410.1263m³
